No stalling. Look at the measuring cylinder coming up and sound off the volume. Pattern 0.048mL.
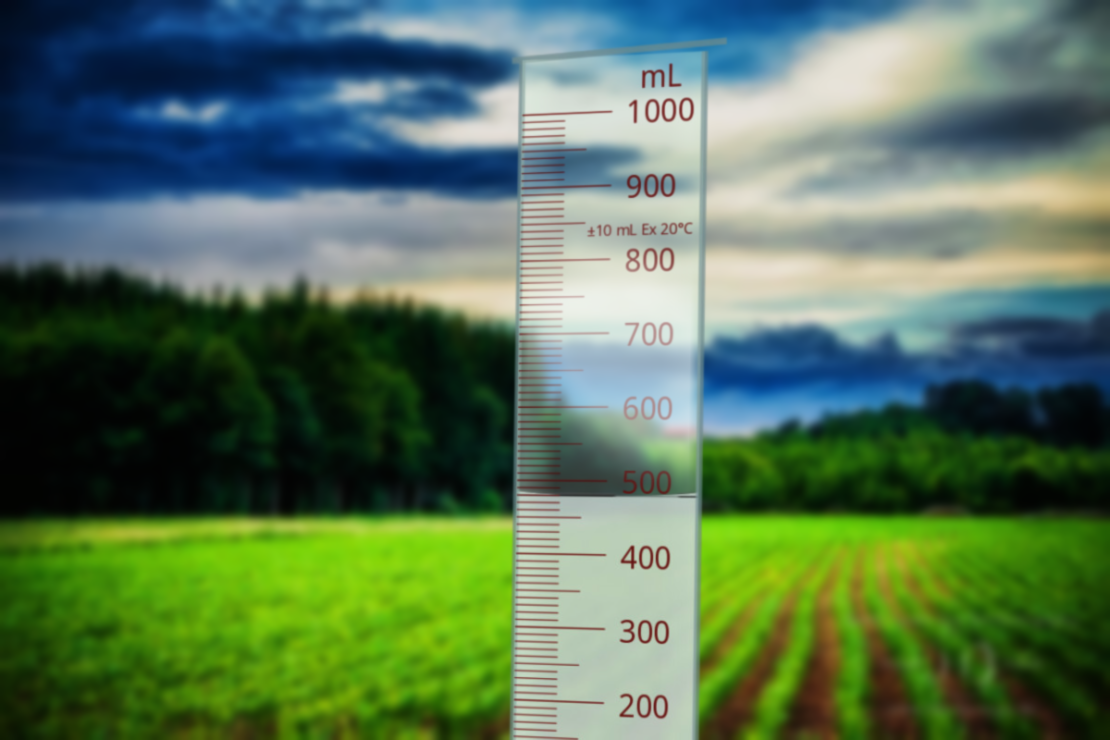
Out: 480mL
